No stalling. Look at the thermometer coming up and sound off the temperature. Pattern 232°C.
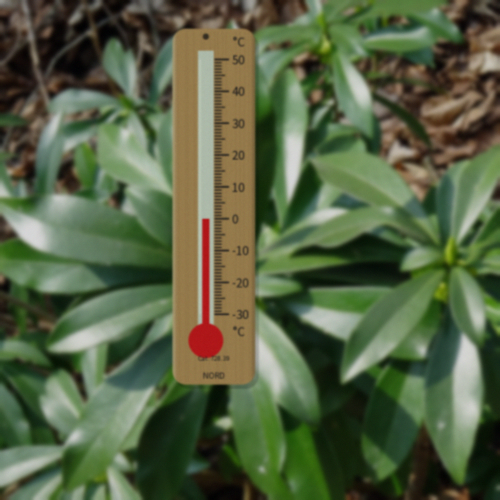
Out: 0°C
